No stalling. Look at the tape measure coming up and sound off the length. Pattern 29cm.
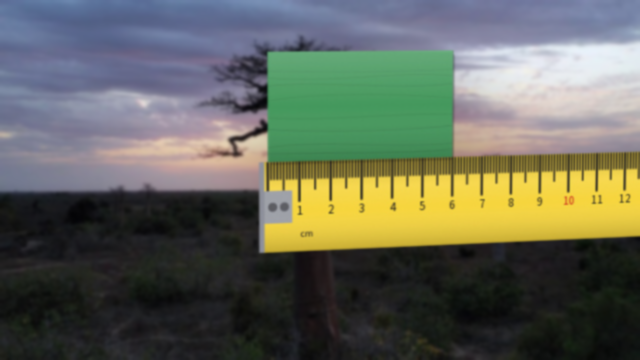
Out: 6cm
